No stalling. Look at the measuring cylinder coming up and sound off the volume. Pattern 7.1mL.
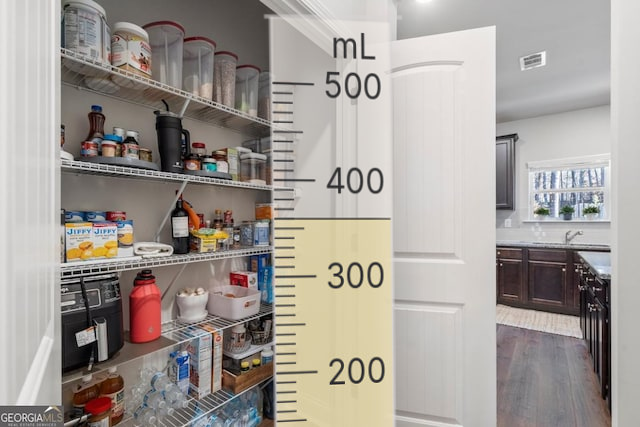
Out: 360mL
